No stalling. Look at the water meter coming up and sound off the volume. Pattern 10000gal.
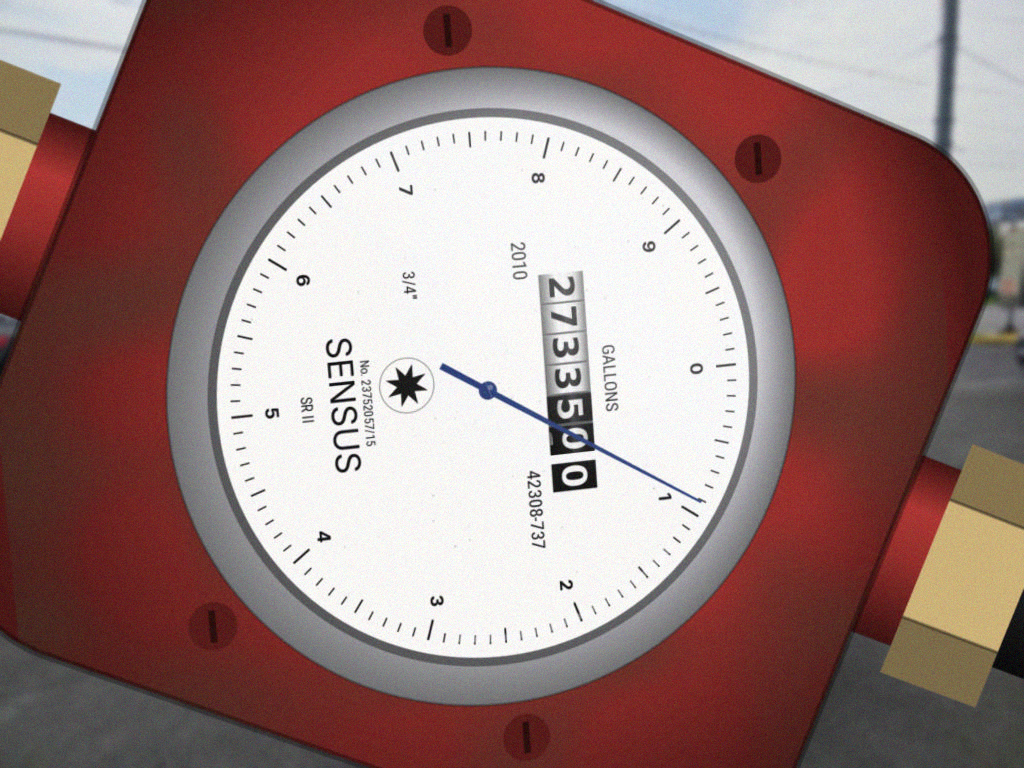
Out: 2733500.9gal
